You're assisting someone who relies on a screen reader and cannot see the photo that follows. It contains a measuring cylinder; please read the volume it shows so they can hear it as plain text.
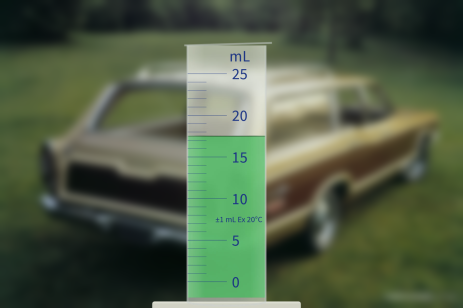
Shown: 17.5 mL
